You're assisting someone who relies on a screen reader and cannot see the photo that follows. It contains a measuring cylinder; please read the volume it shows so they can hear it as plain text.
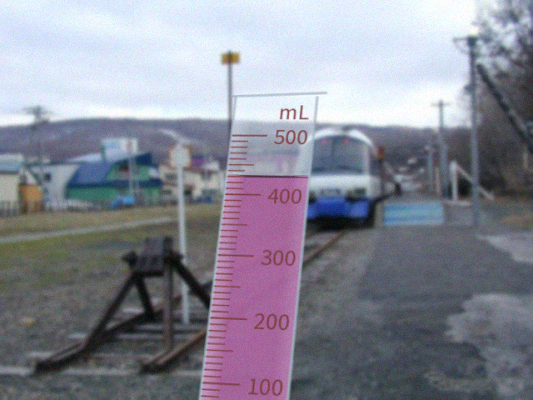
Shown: 430 mL
